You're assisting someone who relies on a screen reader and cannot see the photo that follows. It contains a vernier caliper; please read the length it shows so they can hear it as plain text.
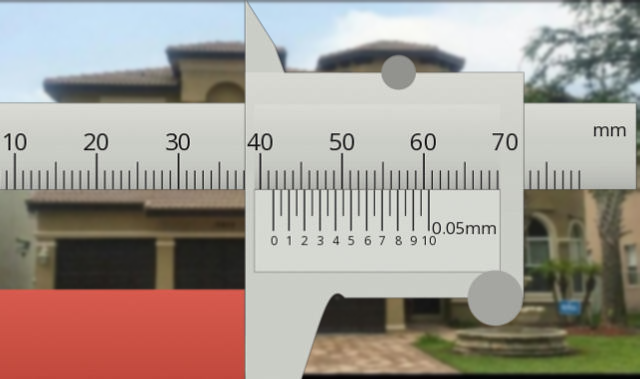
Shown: 41.6 mm
